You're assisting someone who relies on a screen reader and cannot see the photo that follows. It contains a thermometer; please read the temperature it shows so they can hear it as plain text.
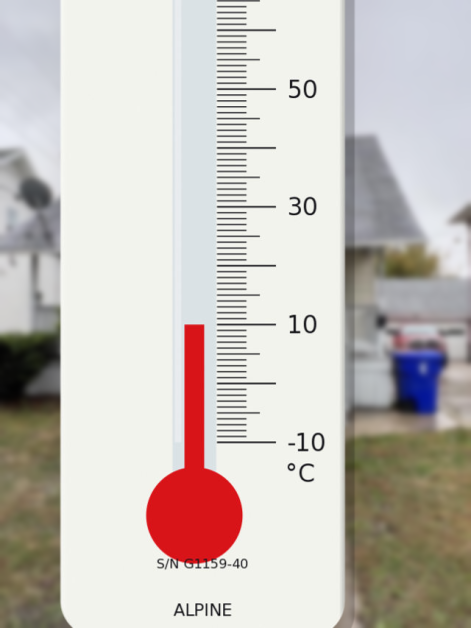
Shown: 10 °C
